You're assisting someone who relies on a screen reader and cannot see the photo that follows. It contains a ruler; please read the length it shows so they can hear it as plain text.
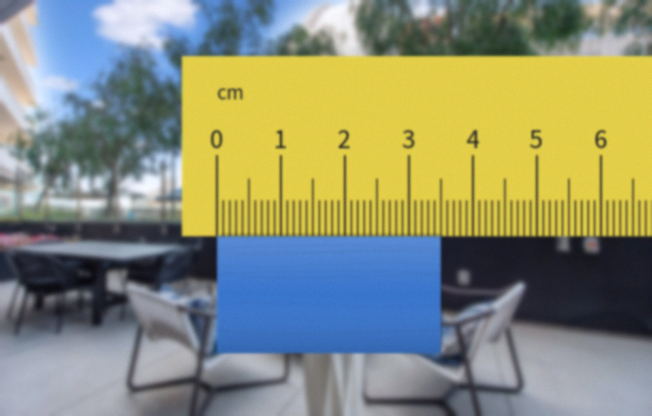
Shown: 3.5 cm
